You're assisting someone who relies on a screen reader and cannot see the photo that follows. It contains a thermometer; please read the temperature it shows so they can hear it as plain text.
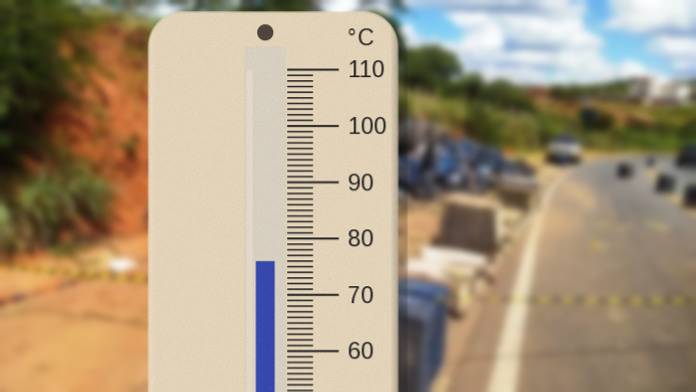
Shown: 76 °C
